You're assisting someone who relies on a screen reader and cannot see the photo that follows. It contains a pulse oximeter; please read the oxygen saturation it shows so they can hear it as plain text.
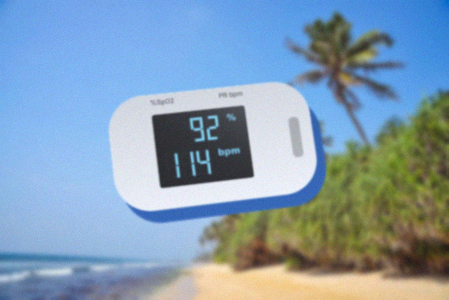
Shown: 92 %
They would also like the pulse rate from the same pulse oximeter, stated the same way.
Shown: 114 bpm
